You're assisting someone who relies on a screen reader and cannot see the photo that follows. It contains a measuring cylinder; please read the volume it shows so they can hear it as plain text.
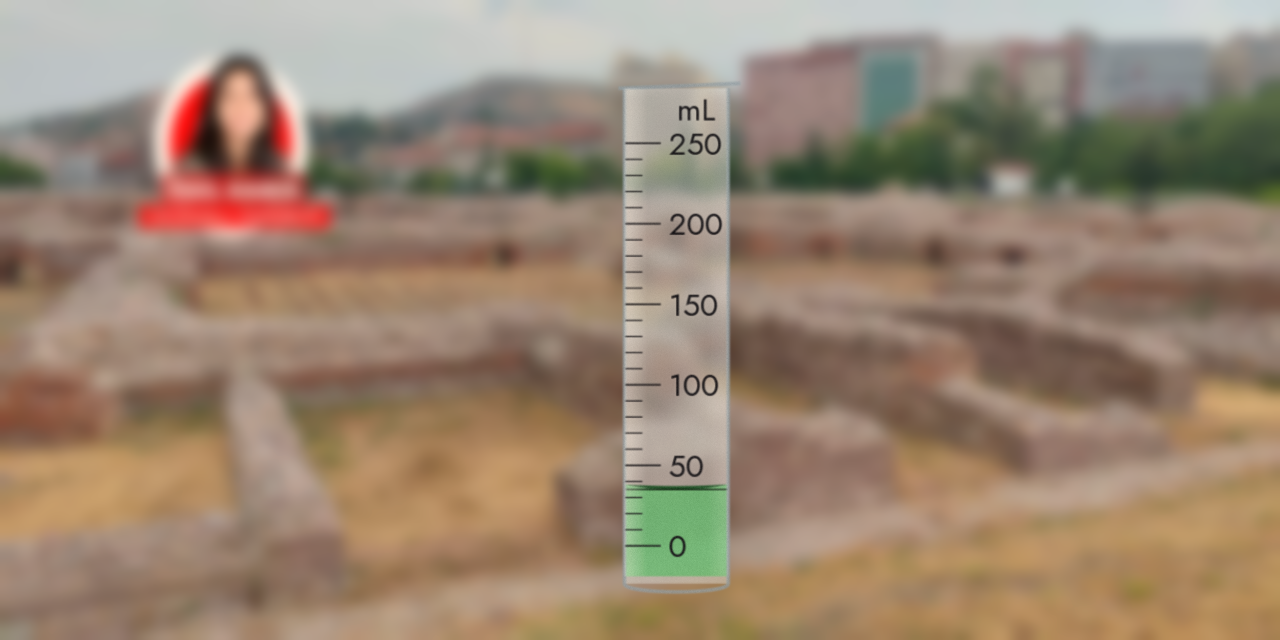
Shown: 35 mL
